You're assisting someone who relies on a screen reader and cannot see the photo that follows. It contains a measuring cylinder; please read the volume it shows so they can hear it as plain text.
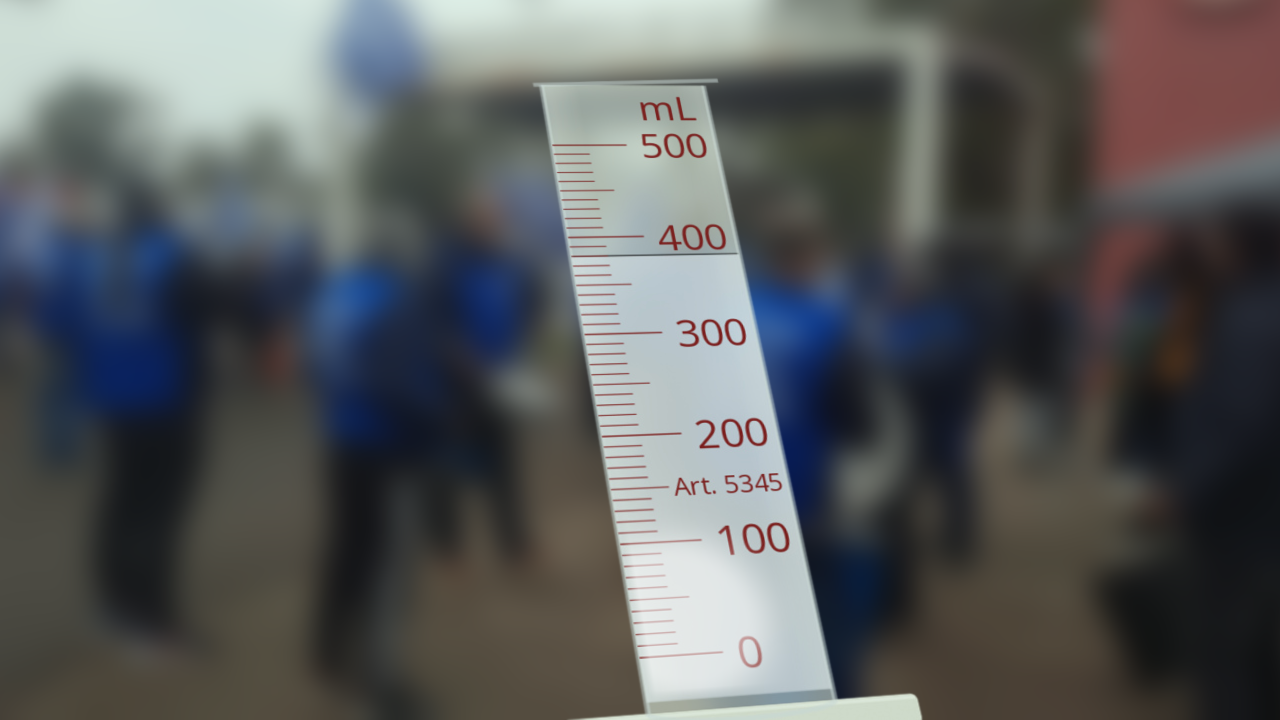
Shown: 380 mL
